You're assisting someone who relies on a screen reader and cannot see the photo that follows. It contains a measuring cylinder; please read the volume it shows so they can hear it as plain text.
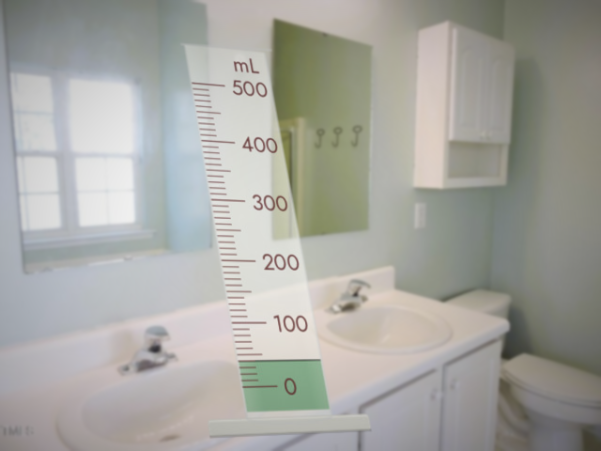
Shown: 40 mL
